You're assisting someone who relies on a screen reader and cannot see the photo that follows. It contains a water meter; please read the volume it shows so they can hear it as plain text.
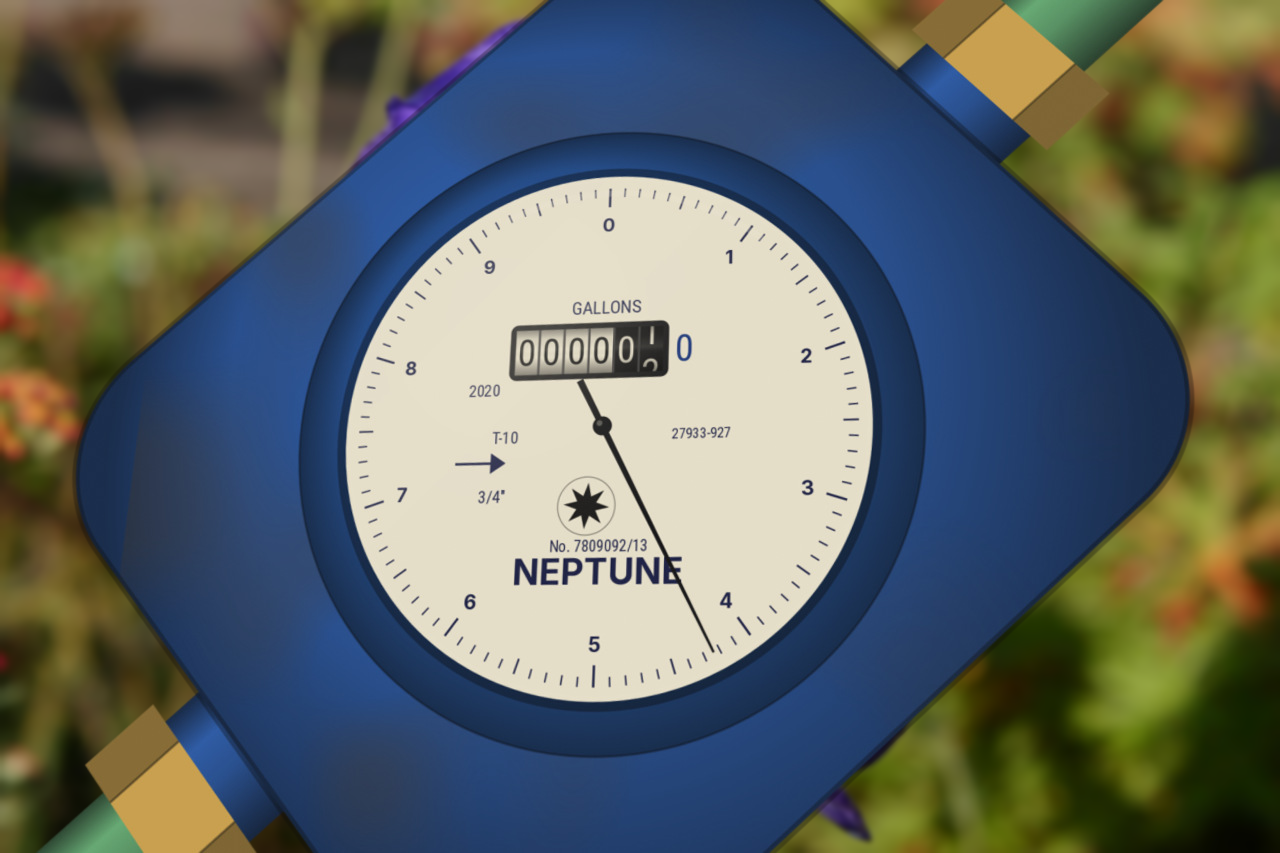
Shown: 14.2 gal
